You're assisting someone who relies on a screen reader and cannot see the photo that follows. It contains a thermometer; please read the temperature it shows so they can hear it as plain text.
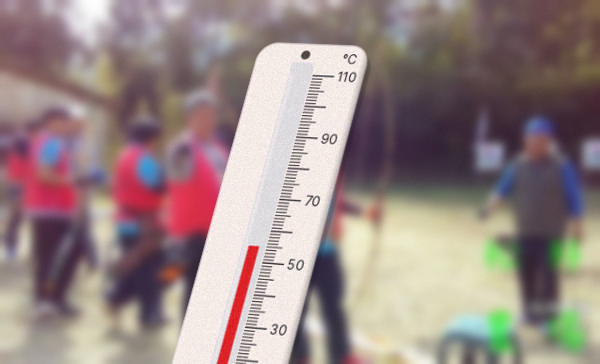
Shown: 55 °C
